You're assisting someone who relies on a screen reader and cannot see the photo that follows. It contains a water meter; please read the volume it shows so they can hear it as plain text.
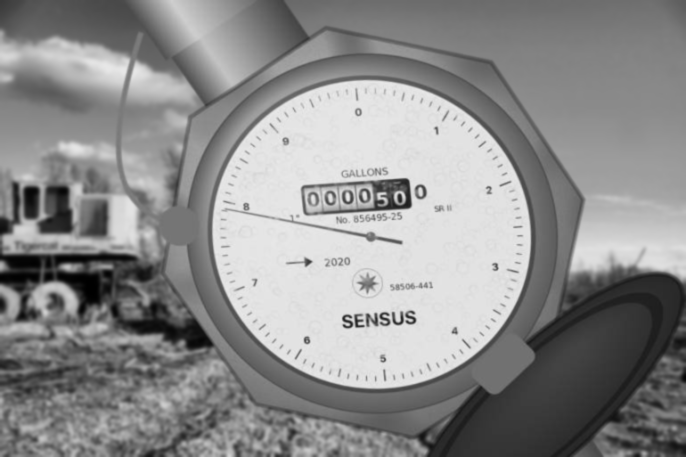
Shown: 497.9 gal
